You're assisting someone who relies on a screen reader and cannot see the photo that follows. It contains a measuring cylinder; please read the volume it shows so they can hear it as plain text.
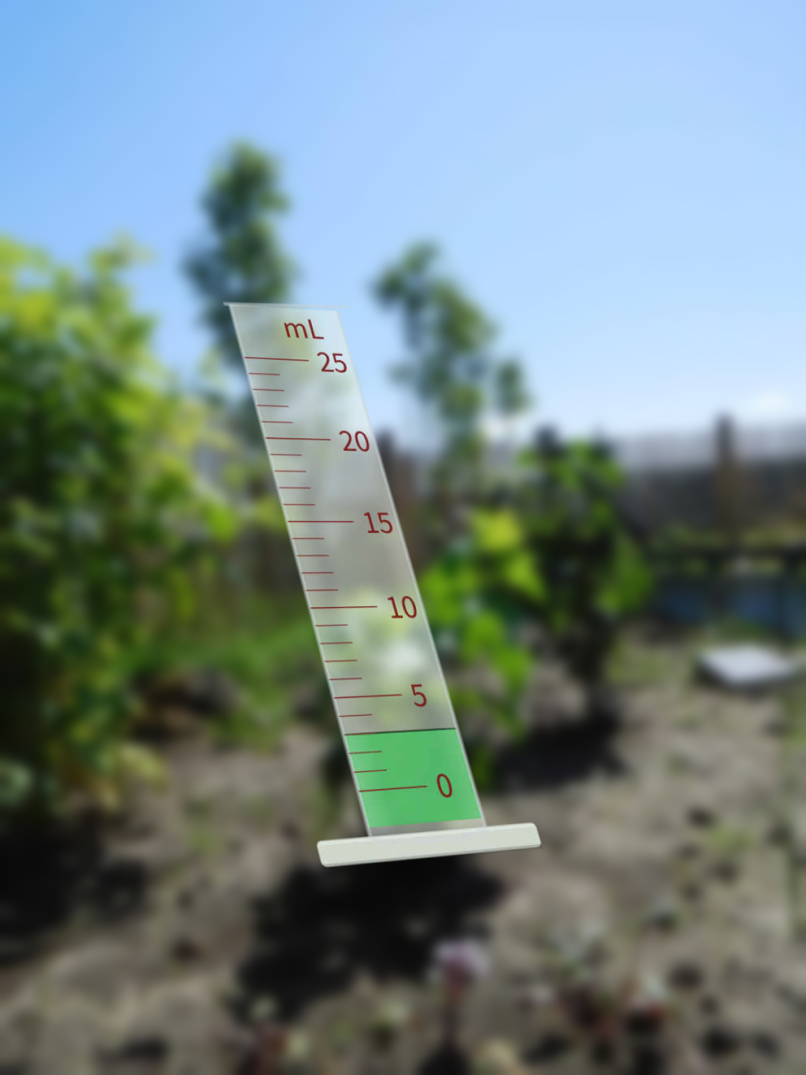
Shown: 3 mL
